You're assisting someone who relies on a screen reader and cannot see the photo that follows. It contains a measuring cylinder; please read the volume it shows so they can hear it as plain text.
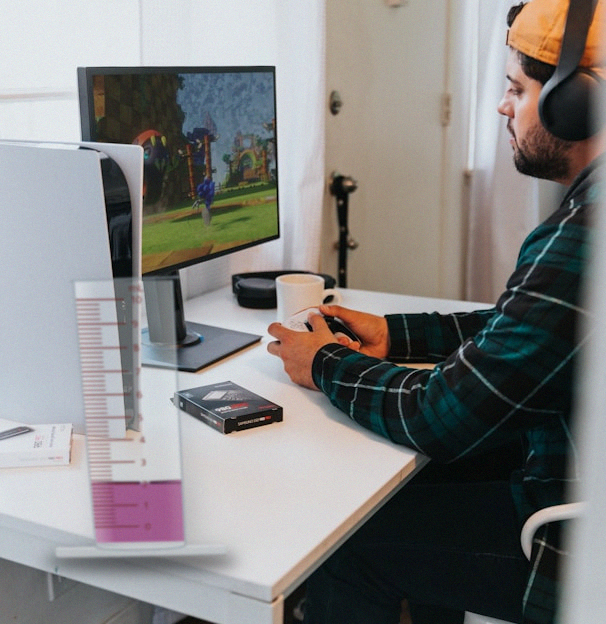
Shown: 2 mL
